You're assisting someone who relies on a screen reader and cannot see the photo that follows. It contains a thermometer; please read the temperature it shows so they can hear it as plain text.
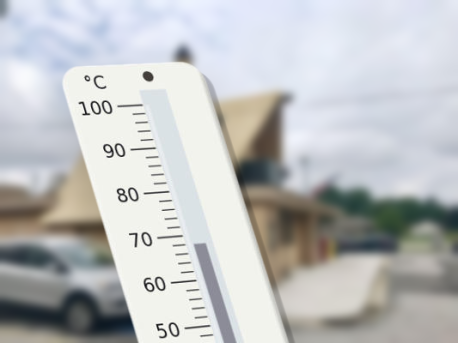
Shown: 68 °C
